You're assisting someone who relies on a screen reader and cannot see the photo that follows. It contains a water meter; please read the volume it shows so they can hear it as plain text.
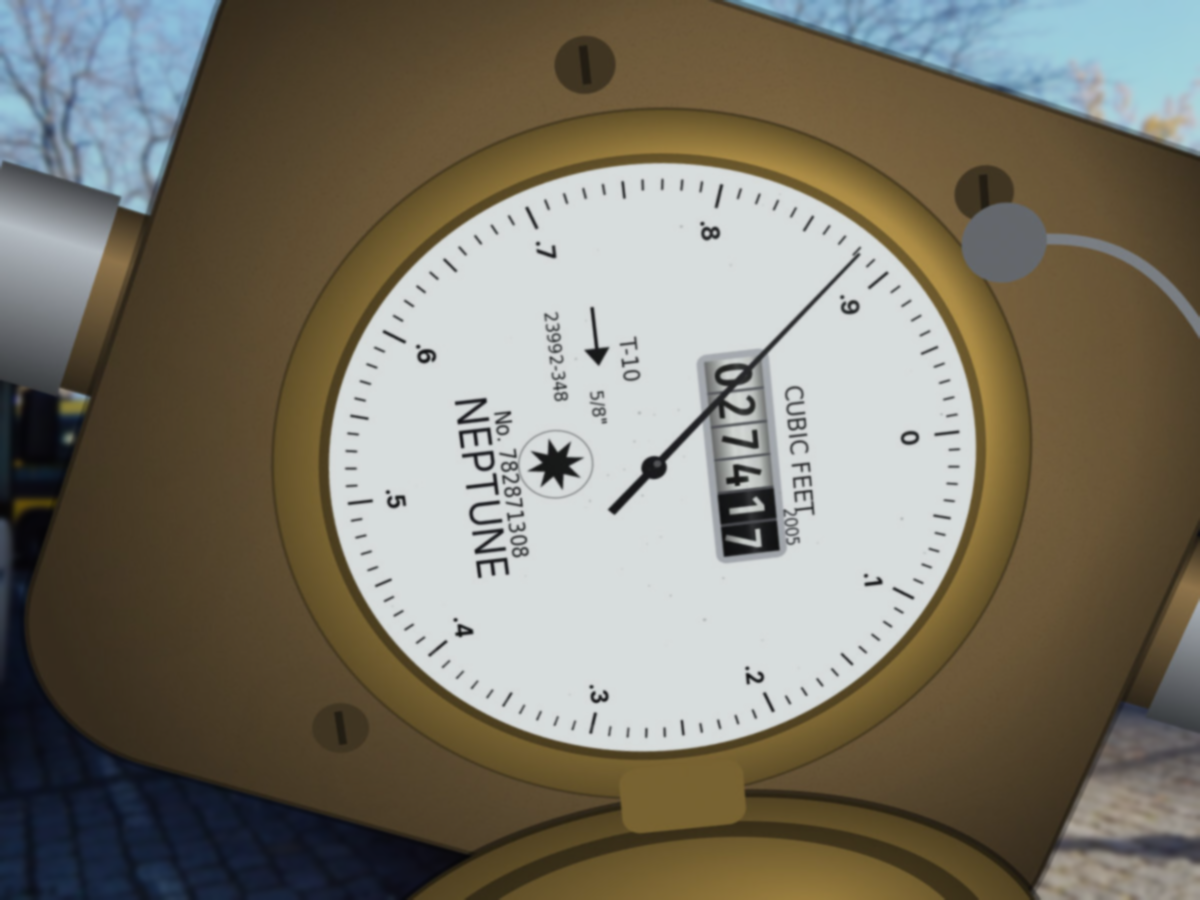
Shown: 27416.88 ft³
